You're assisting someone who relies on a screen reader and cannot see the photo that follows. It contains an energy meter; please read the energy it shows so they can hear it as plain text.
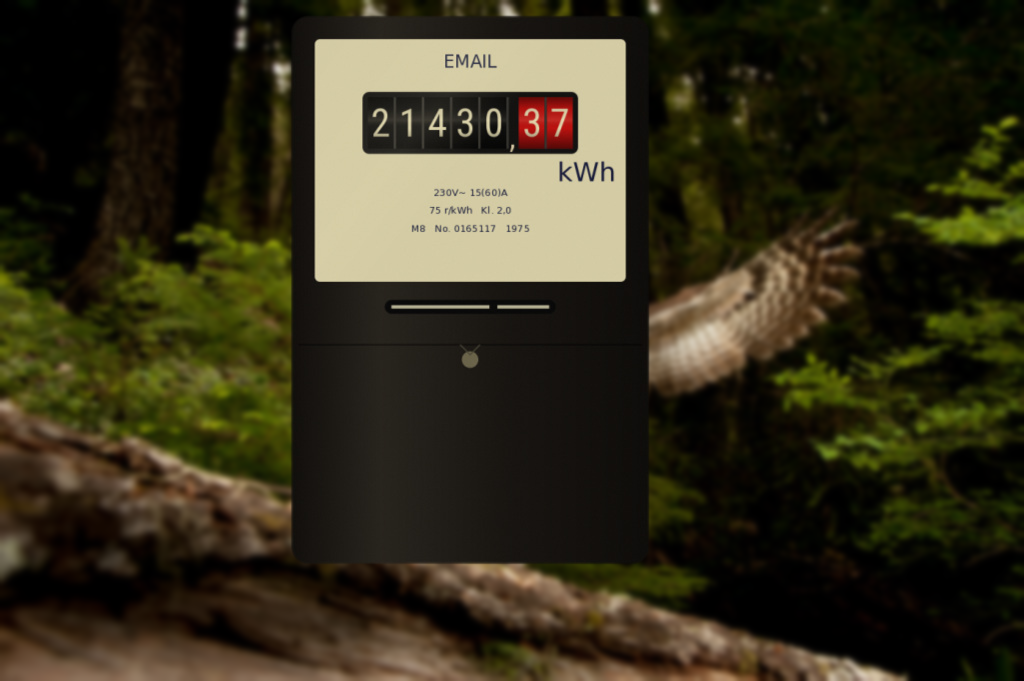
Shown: 21430.37 kWh
